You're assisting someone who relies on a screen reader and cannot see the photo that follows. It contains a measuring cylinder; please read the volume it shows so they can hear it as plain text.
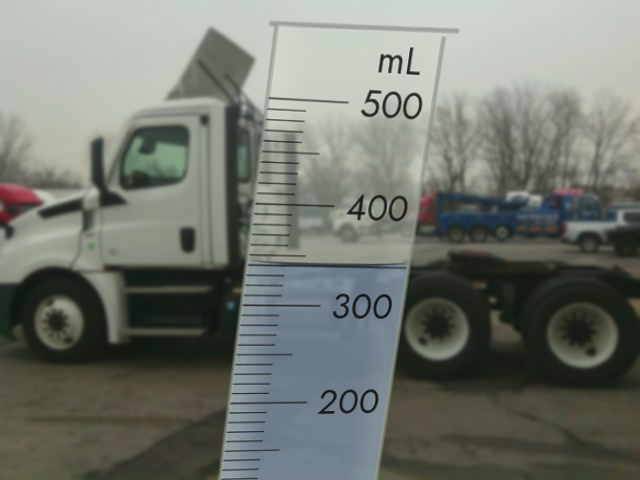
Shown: 340 mL
